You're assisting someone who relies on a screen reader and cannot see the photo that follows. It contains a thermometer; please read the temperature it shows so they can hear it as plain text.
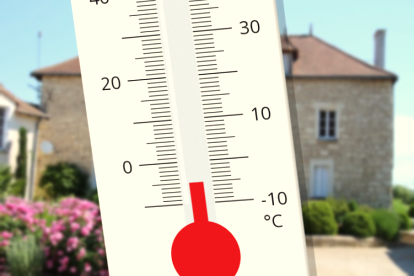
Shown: -5 °C
